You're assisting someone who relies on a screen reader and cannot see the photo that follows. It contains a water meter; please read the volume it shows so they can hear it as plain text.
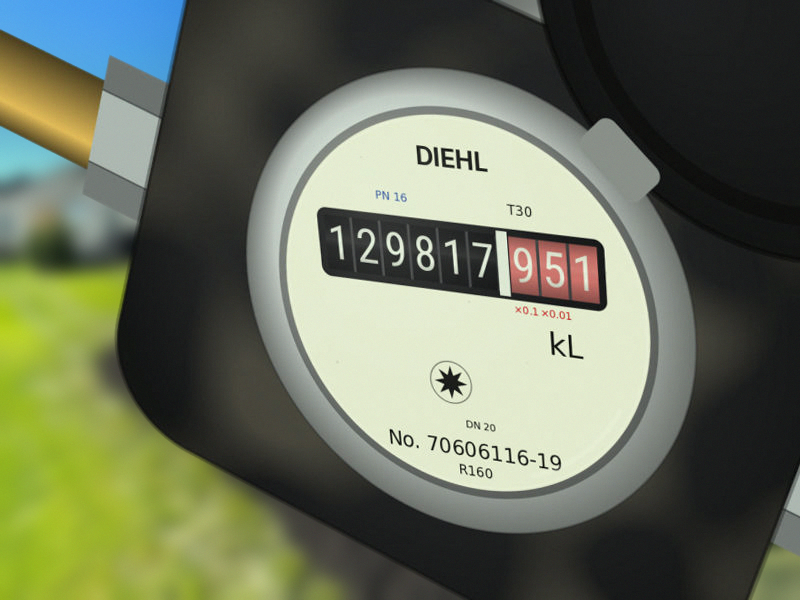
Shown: 129817.951 kL
